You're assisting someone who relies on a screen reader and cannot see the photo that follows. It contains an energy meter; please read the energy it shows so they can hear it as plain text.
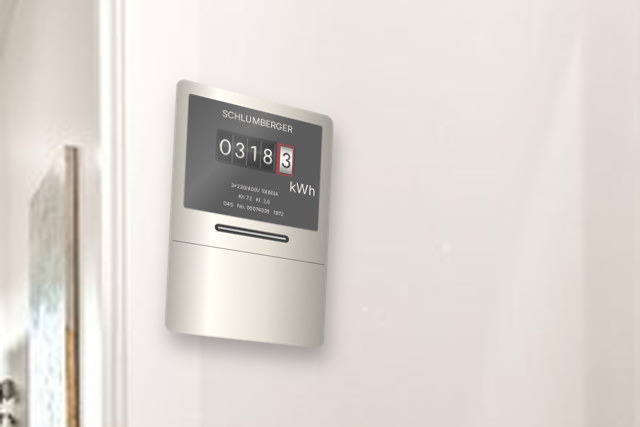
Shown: 318.3 kWh
